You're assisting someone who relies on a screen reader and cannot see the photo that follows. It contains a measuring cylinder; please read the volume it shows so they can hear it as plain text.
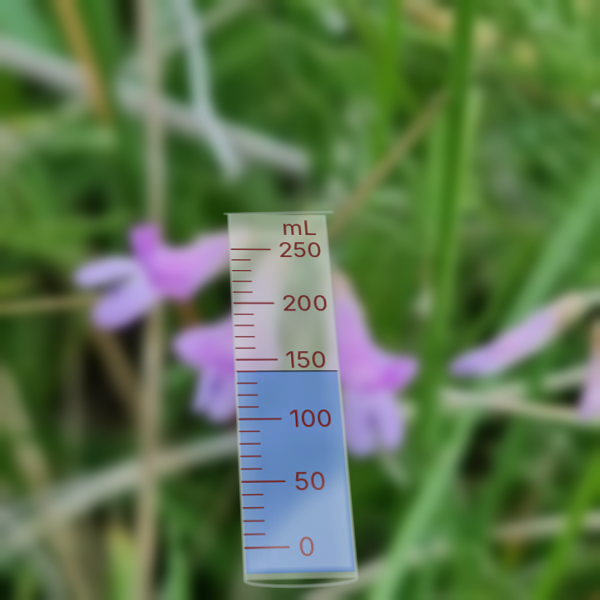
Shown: 140 mL
